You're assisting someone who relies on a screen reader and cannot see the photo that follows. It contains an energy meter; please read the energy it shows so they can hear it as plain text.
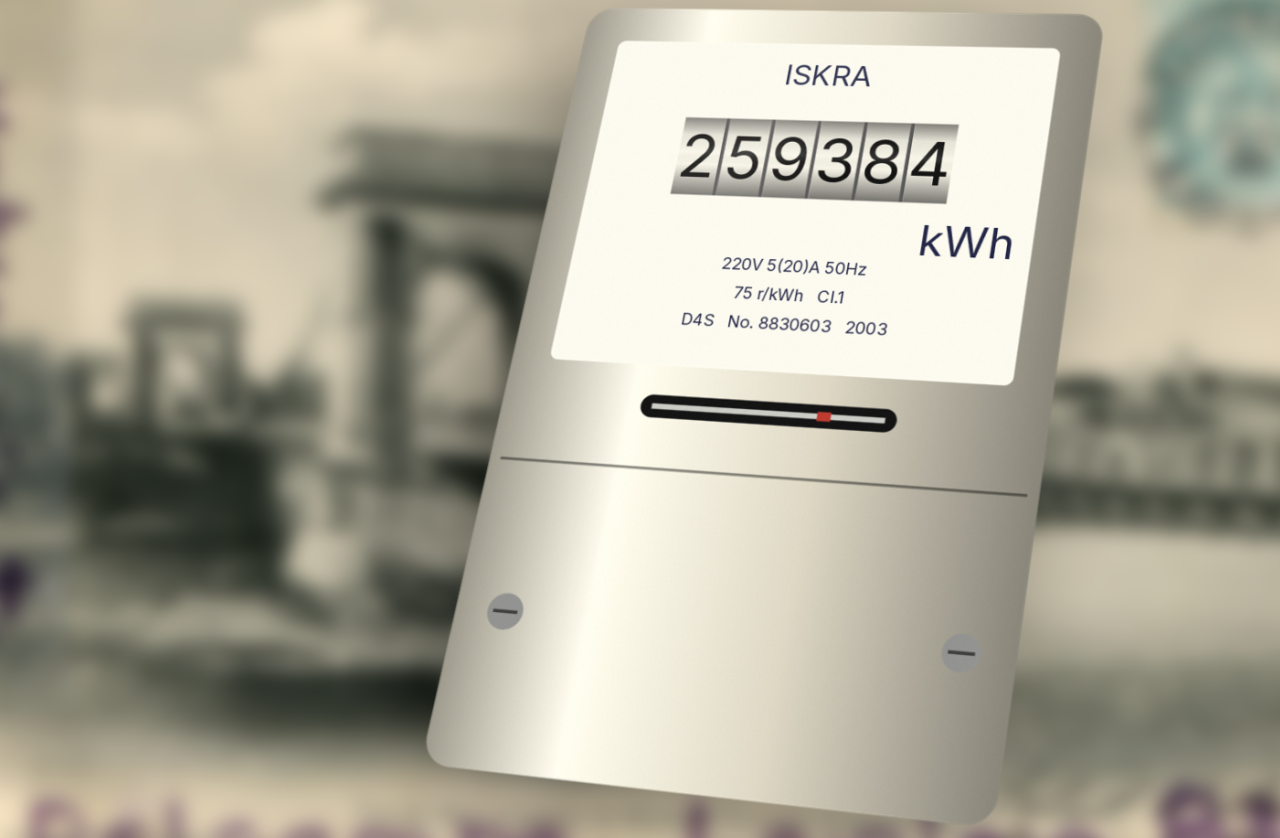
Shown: 259384 kWh
